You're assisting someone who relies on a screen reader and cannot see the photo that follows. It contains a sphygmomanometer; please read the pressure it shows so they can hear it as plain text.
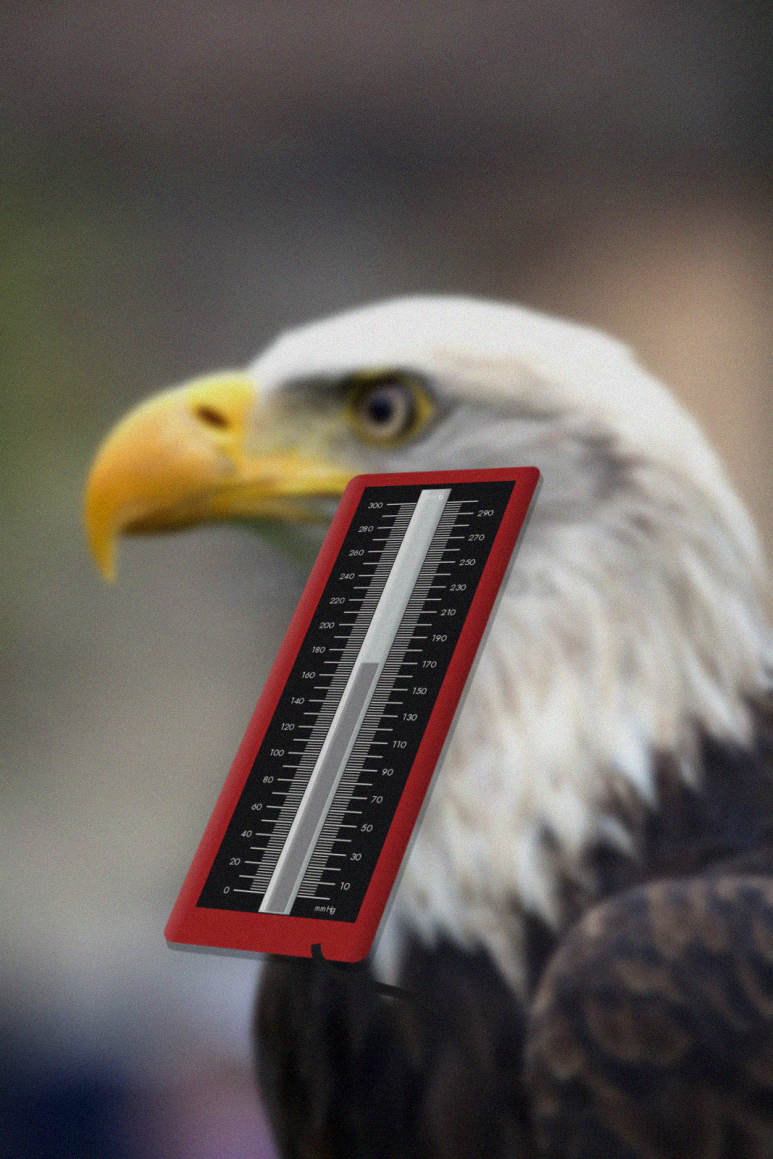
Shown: 170 mmHg
